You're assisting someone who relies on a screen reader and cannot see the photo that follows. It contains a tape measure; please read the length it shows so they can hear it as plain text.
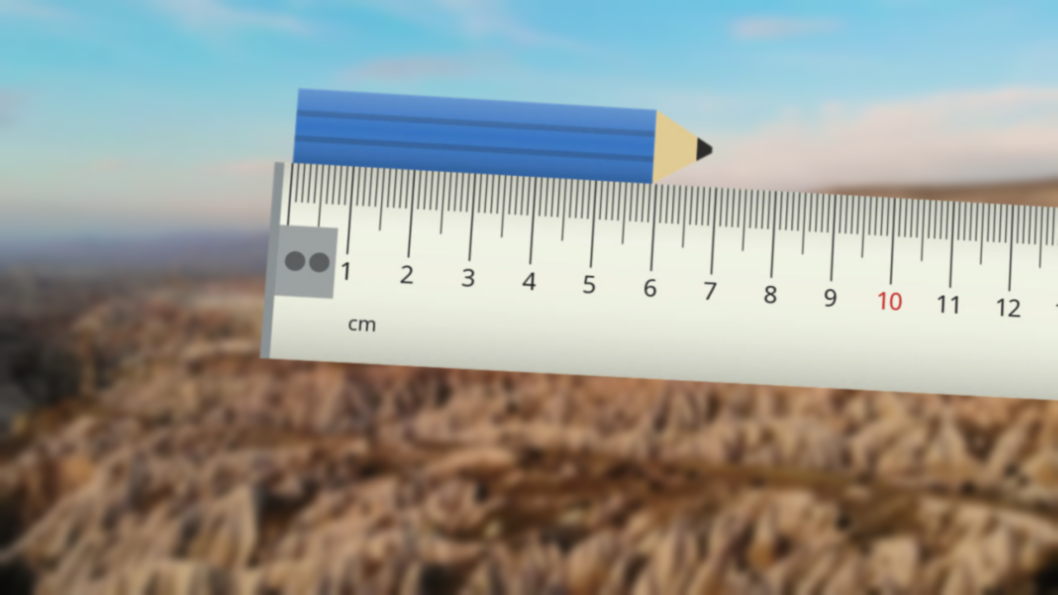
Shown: 6.9 cm
